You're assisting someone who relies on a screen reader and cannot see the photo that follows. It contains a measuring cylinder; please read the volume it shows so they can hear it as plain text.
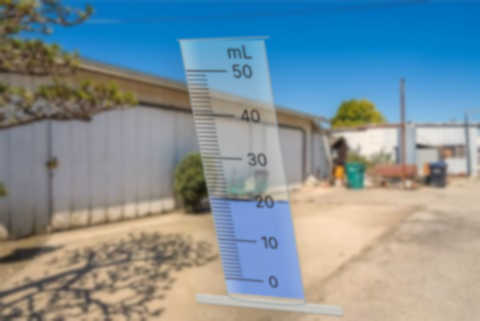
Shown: 20 mL
